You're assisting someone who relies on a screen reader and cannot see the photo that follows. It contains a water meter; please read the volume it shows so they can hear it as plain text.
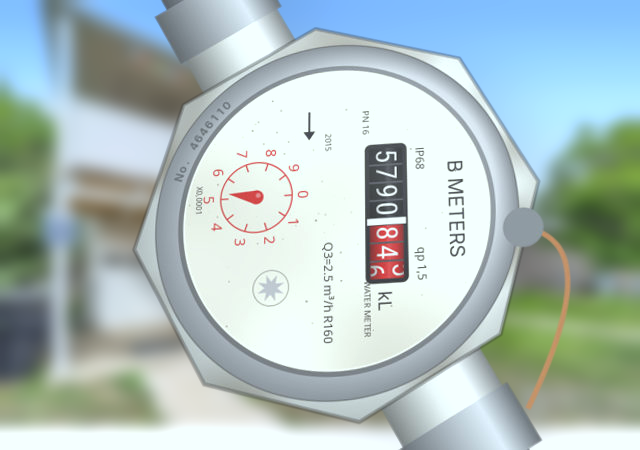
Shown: 5790.8455 kL
